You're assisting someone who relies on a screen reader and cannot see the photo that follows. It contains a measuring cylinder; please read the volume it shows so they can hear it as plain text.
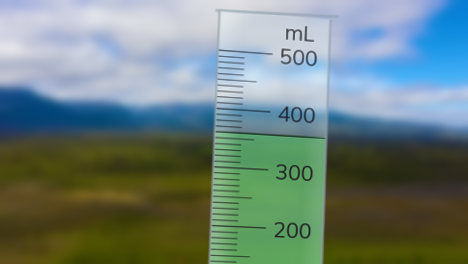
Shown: 360 mL
